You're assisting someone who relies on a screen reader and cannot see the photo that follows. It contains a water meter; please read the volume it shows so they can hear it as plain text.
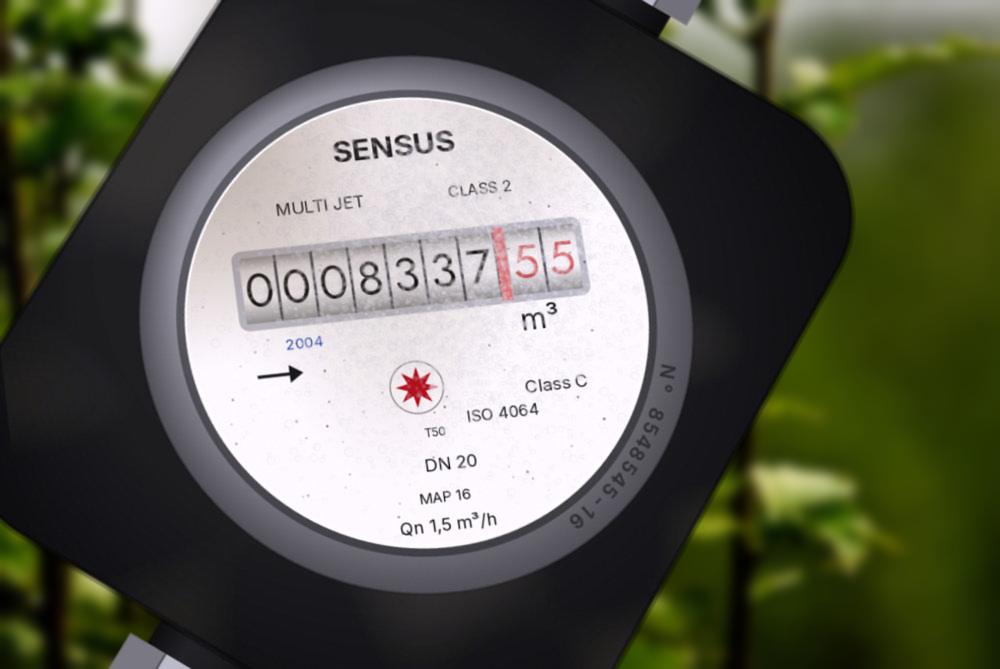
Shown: 8337.55 m³
